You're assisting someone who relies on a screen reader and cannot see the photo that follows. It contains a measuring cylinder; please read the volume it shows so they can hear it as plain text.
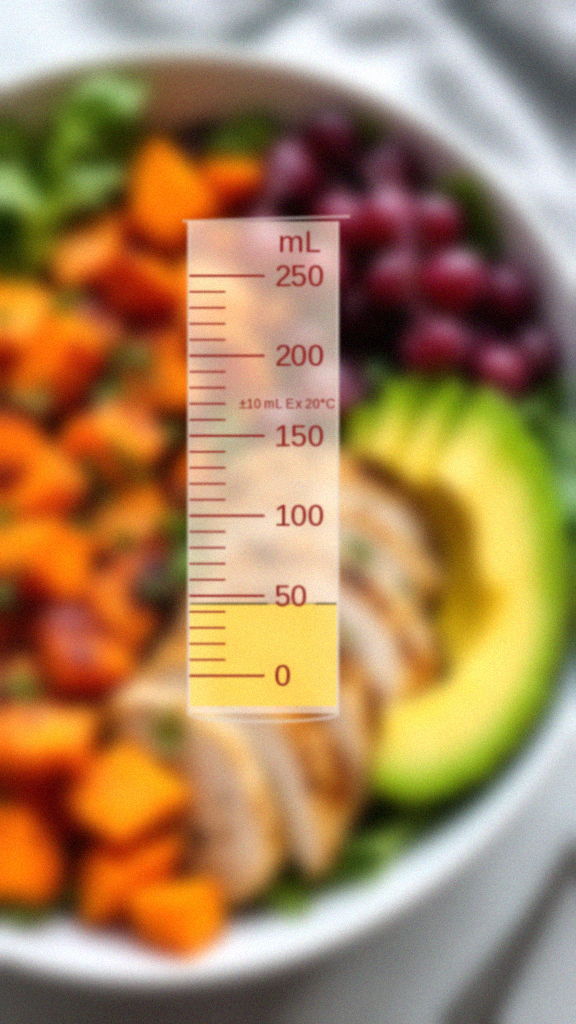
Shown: 45 mL
